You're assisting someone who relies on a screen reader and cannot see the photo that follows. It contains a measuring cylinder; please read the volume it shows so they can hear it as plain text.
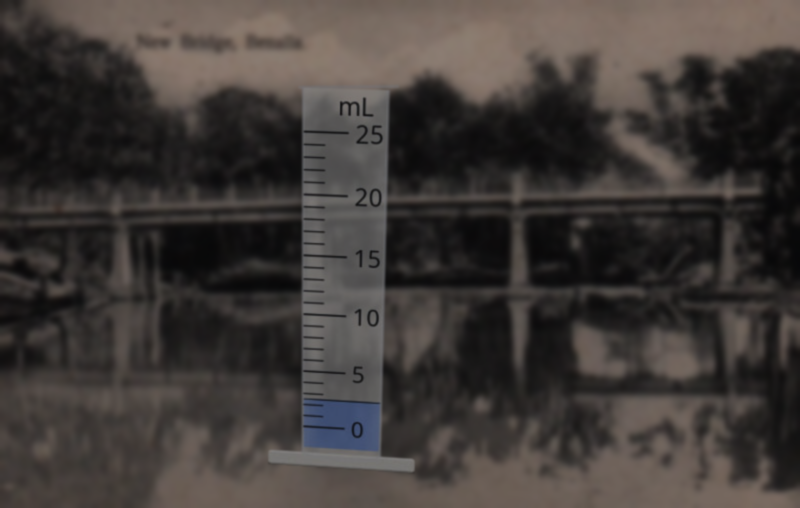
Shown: 2.5 mL
